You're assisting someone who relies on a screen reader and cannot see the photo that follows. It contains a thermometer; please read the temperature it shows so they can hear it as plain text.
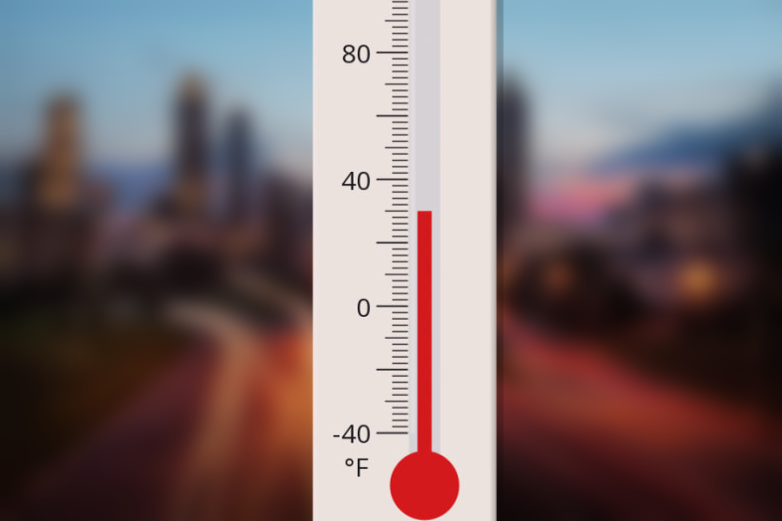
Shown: 30 °F
